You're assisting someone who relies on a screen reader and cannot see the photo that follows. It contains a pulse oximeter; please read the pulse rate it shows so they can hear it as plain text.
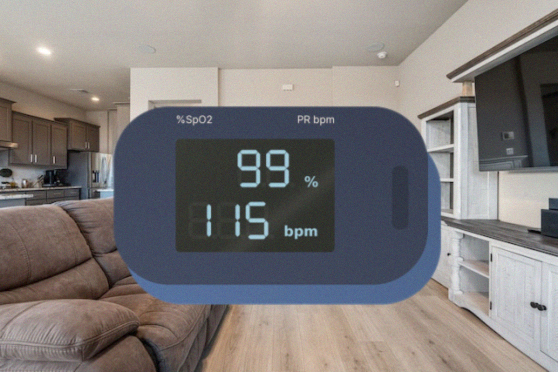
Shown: 115 bpm
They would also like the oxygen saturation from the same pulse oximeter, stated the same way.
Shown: 99 %
